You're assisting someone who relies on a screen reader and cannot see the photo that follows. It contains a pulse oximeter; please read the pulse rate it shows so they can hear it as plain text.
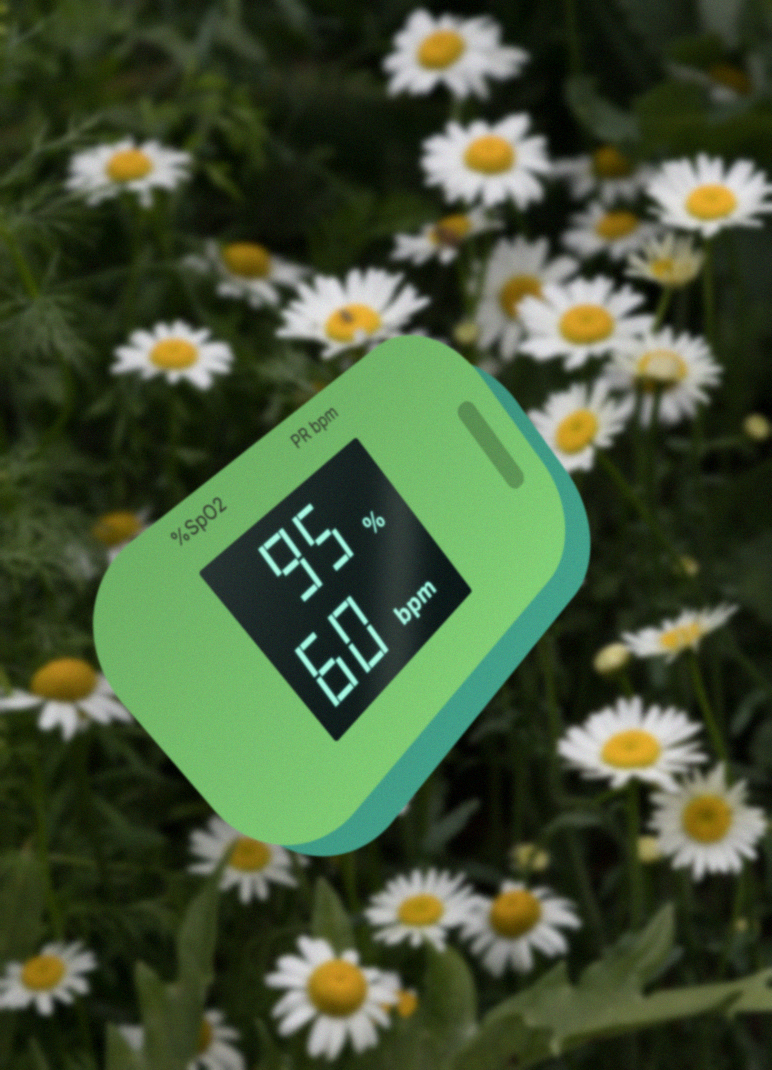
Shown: 60 bpm
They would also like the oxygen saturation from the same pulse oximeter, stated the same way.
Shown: 95 %
